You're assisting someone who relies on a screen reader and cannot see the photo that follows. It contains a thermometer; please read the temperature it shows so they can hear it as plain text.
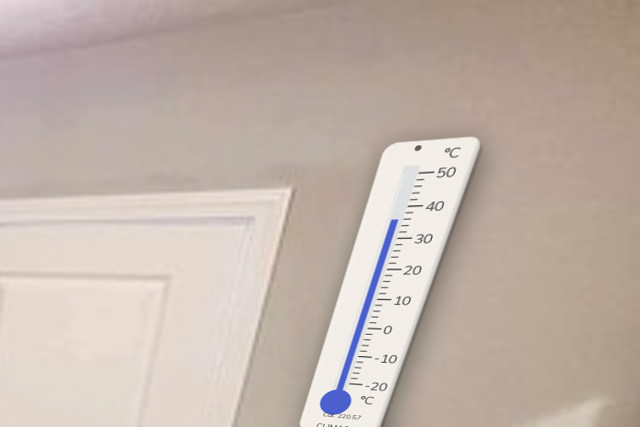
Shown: 36 °C
